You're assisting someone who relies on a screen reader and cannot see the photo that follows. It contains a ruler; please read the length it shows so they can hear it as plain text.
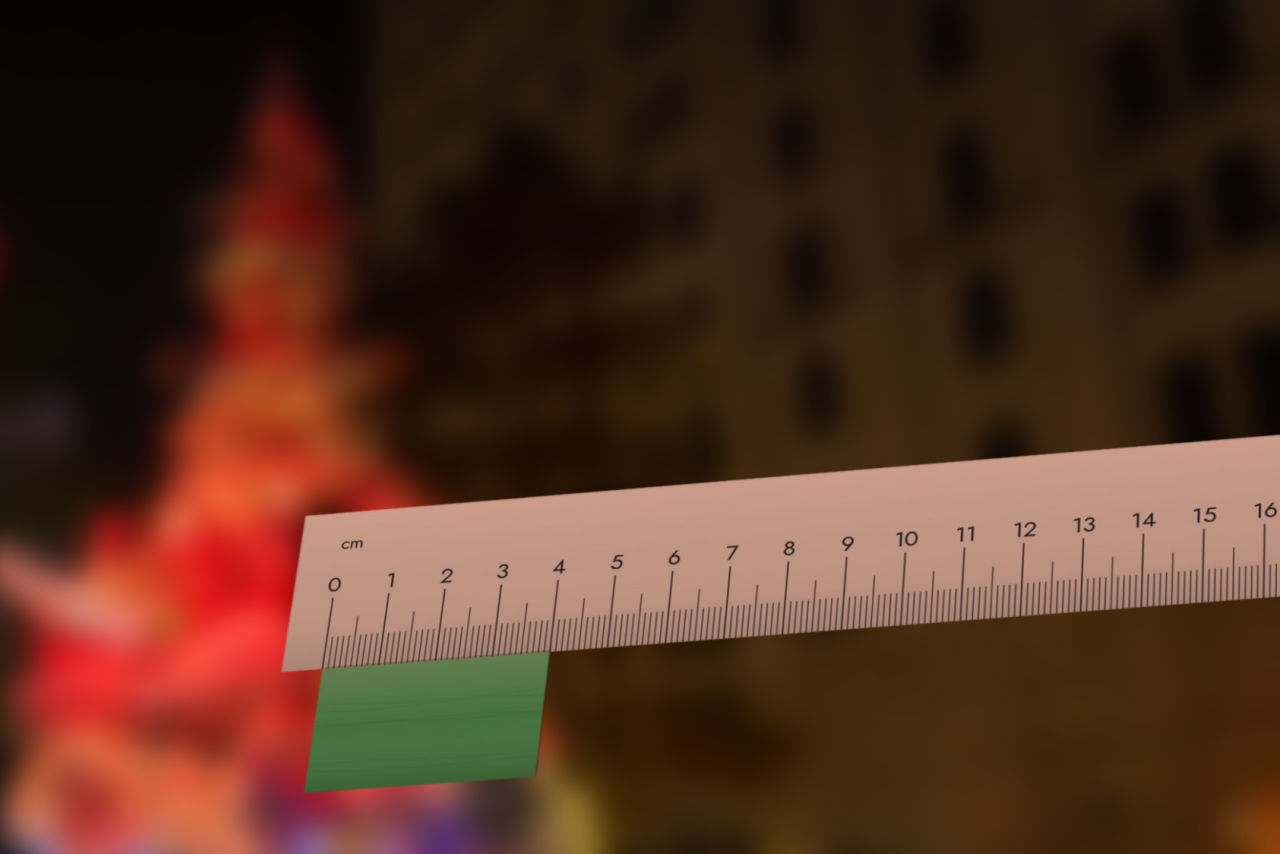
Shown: 4 cm
